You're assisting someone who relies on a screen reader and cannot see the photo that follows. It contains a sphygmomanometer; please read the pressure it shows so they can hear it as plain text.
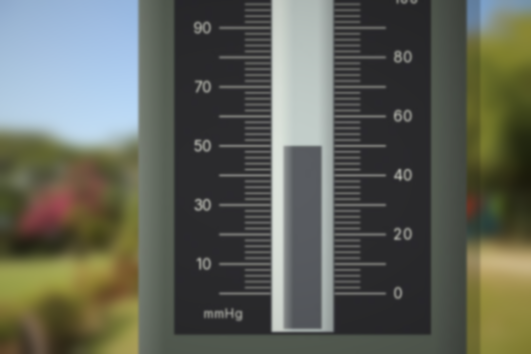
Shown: 50 mmHg
